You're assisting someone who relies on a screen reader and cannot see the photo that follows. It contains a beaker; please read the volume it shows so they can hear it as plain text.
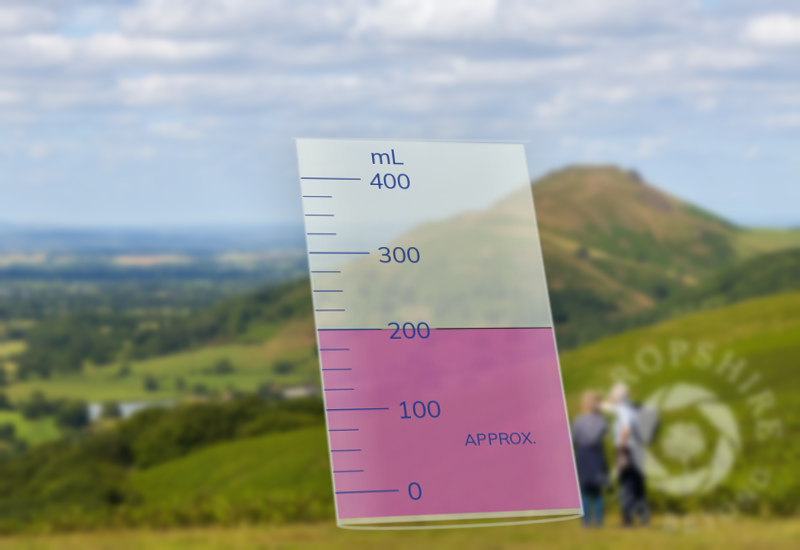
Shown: 200 mL
